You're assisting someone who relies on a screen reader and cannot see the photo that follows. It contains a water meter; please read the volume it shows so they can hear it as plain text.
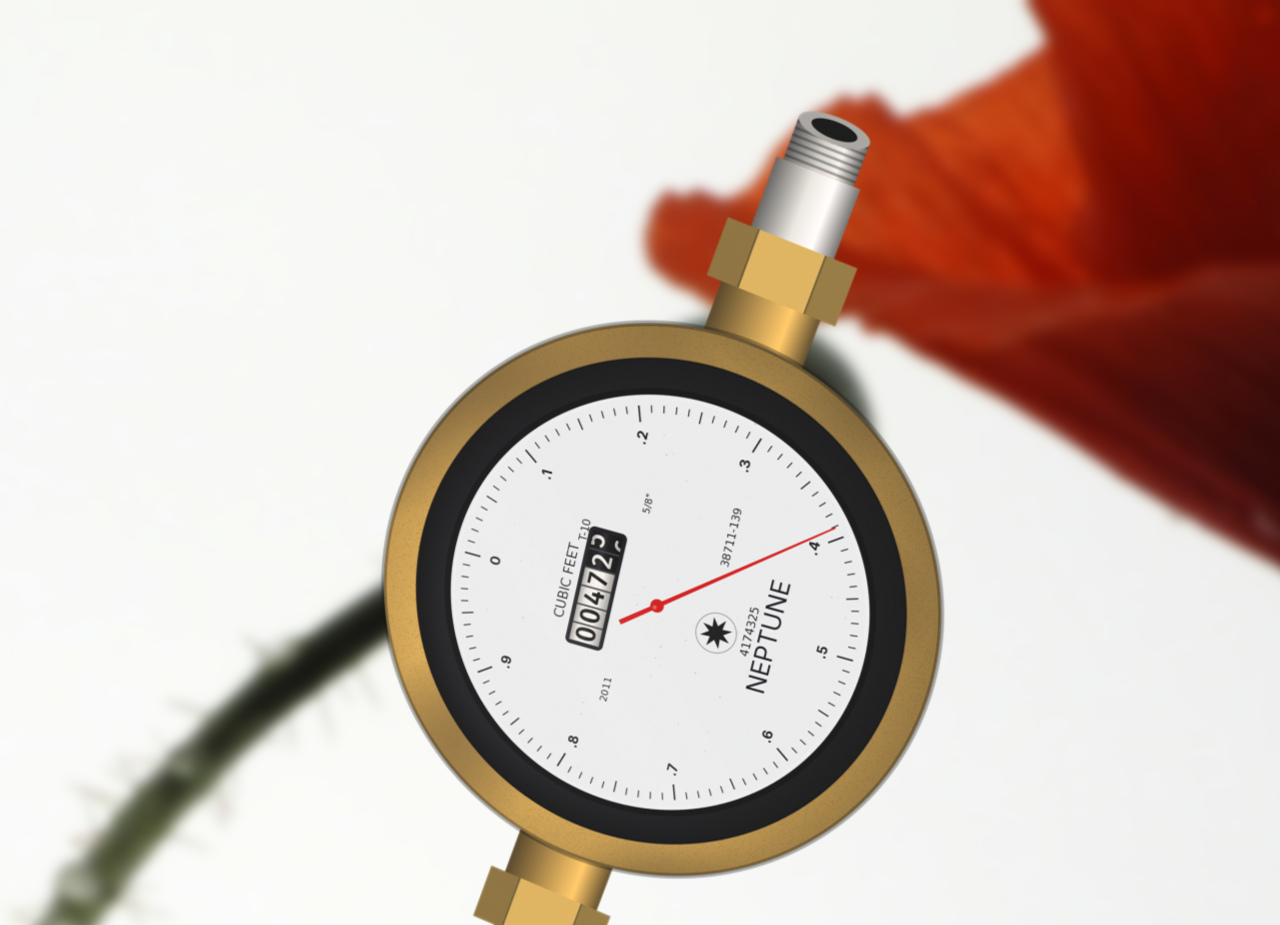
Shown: 4725.39 ft³
